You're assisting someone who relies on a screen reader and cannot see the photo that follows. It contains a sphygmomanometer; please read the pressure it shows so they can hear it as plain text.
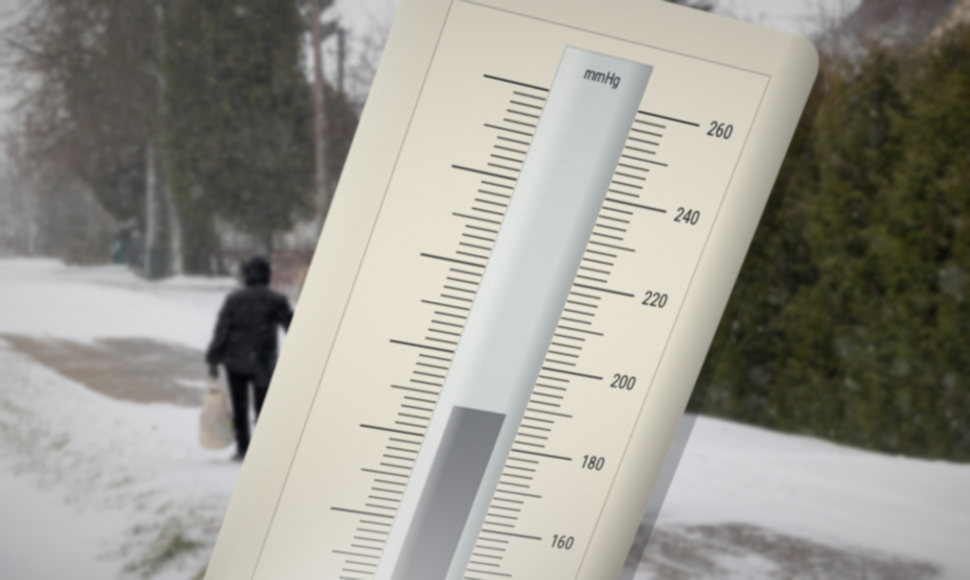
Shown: 188 mmHg
